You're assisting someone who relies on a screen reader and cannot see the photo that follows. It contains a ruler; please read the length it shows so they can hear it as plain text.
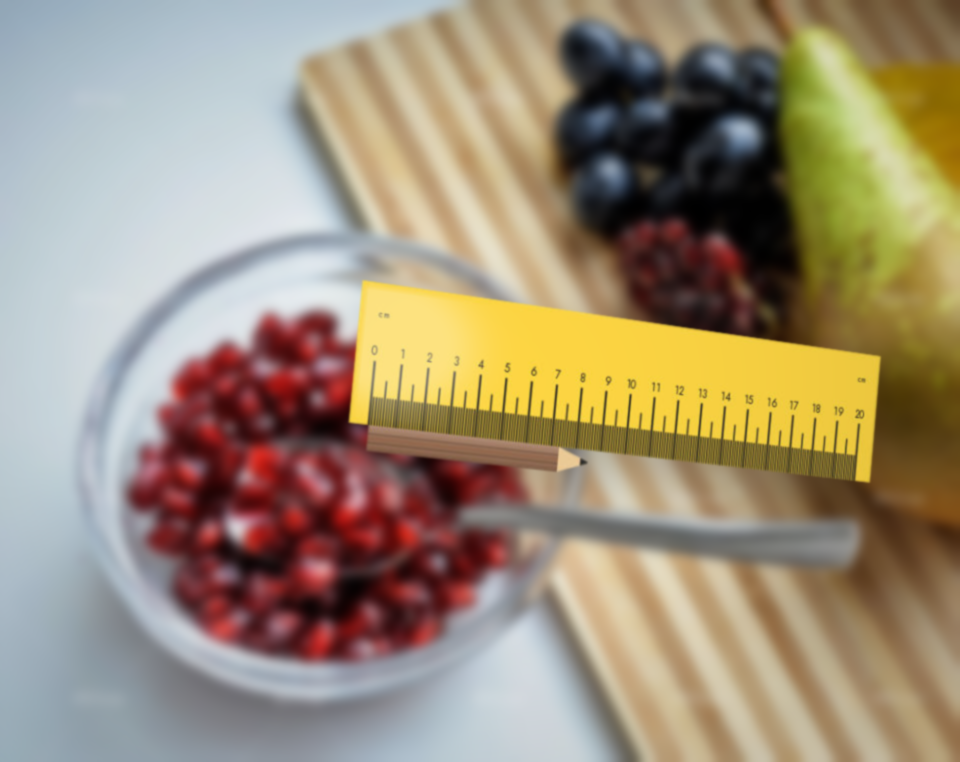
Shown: 8.5 cm
